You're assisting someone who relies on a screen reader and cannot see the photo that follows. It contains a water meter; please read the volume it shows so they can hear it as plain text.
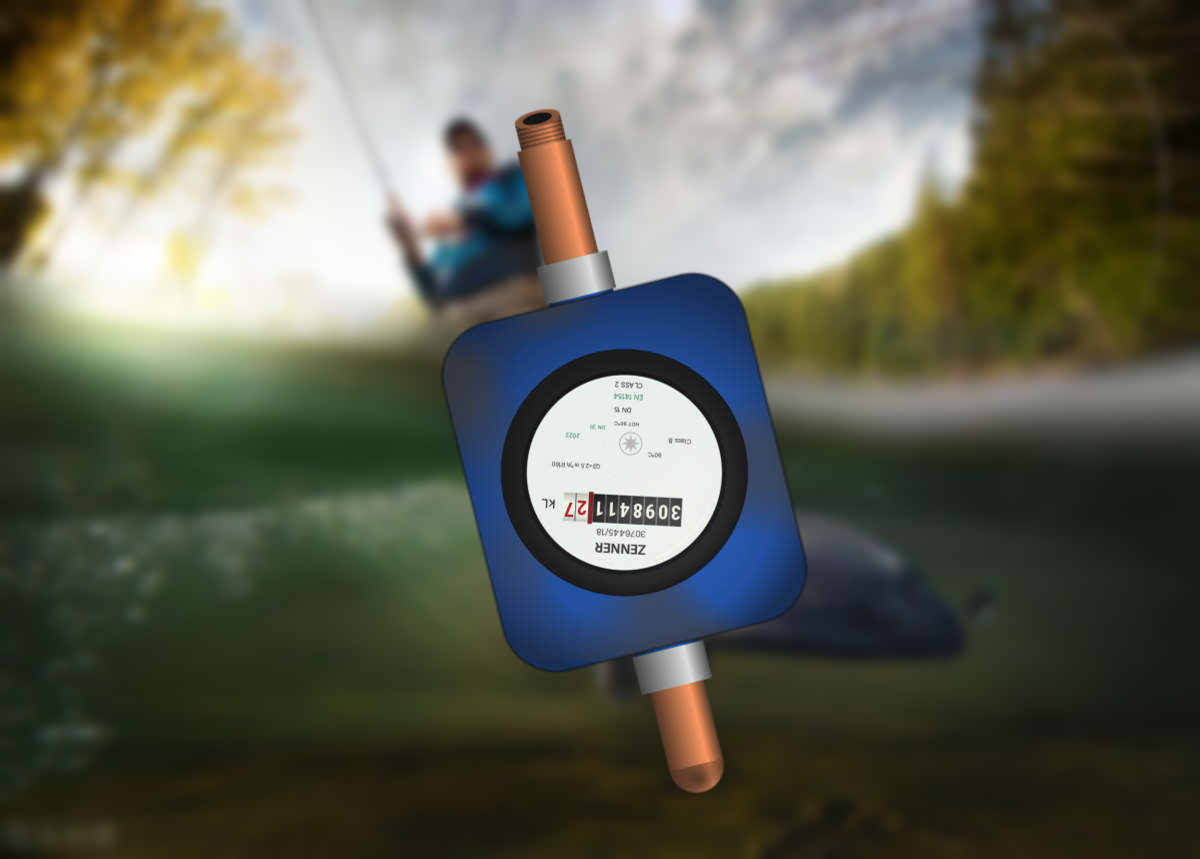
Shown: 3098411.27 kL
